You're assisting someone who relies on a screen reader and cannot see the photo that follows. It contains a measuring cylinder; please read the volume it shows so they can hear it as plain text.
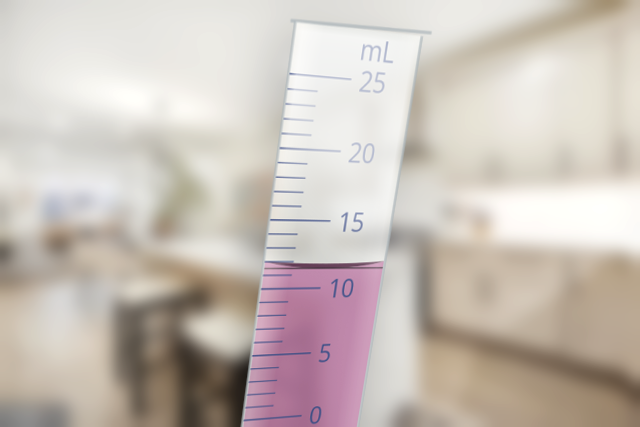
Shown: 11.5 mL
